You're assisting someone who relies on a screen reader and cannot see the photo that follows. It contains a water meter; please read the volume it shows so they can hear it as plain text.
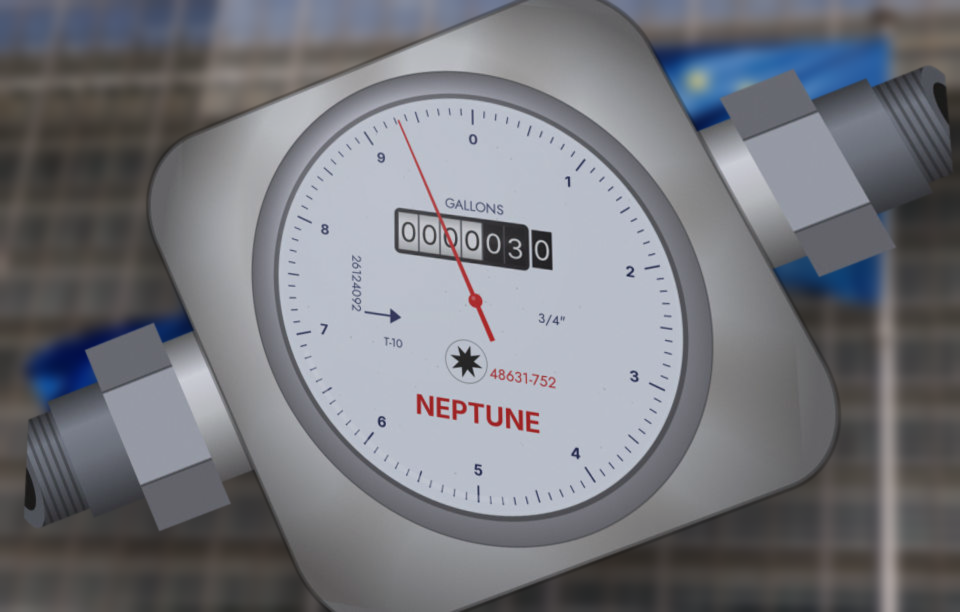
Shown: 29.3 gal
